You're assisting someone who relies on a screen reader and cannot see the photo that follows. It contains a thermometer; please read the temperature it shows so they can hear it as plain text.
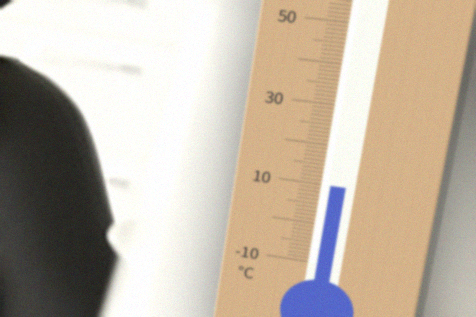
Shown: 10 °C
